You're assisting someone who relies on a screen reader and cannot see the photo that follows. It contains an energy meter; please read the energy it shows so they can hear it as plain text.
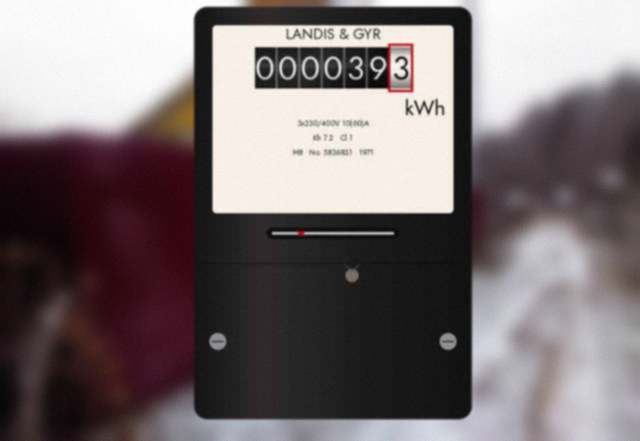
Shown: 39.3 kWh
